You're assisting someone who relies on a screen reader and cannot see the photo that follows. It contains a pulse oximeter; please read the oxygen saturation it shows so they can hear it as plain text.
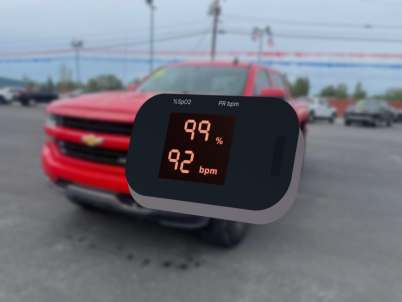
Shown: 99 %
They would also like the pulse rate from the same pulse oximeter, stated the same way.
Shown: 92 bpm
